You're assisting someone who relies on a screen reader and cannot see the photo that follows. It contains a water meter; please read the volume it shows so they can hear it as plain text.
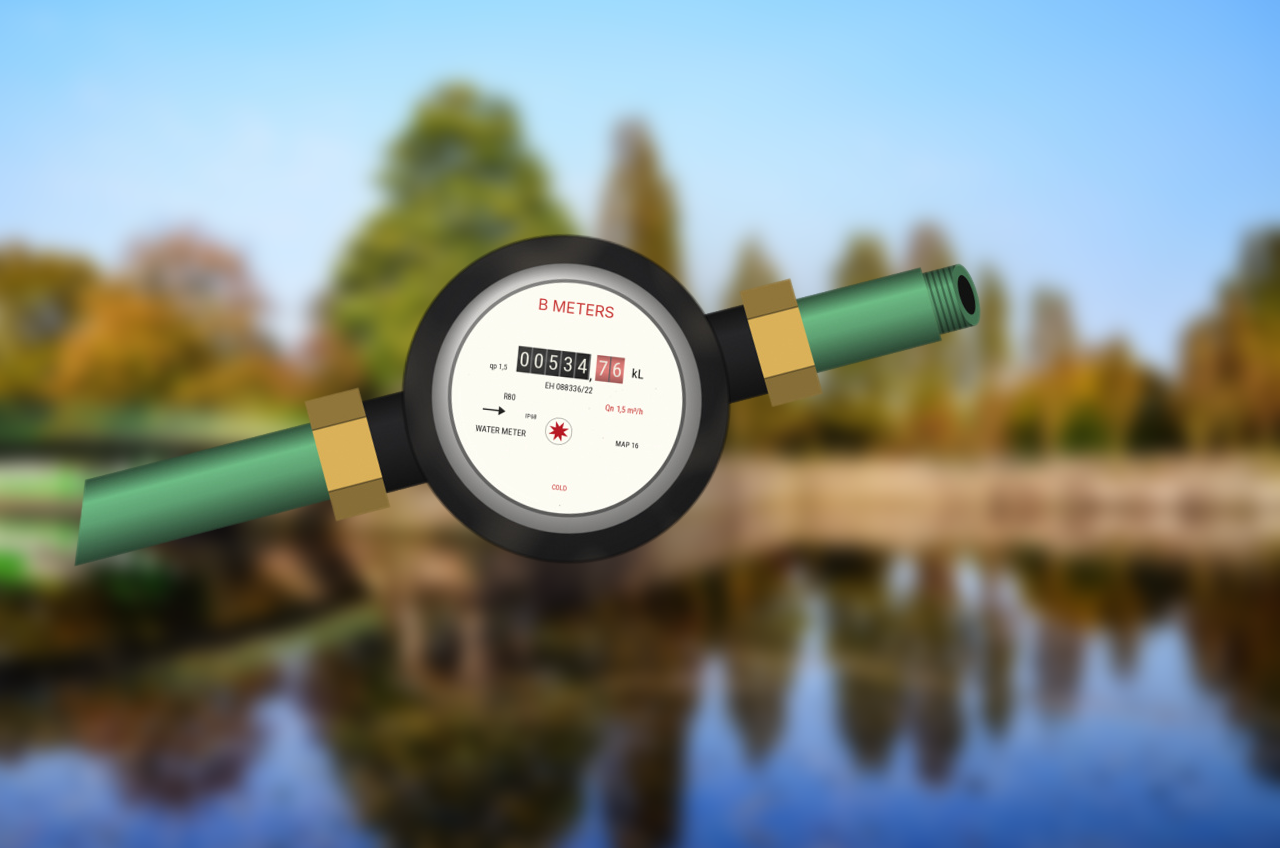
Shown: 534.76 kL
